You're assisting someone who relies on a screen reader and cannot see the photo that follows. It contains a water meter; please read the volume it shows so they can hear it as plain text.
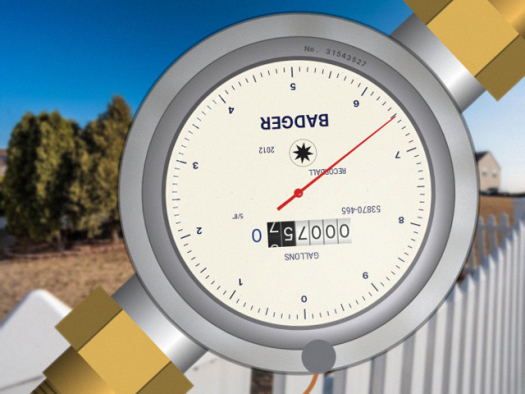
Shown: 7566.5 gal
